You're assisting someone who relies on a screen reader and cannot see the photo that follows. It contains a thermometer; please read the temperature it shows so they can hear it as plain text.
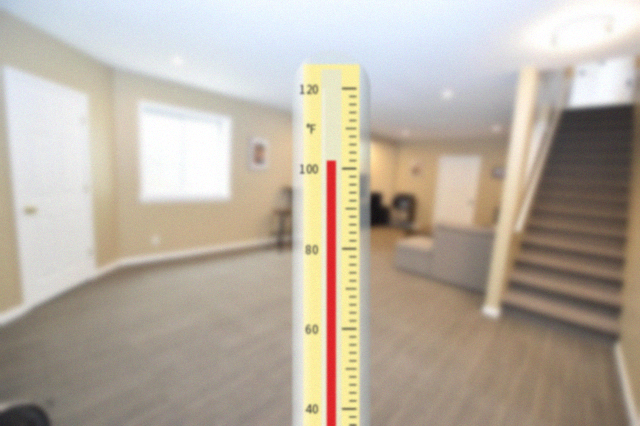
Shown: 102 °F
